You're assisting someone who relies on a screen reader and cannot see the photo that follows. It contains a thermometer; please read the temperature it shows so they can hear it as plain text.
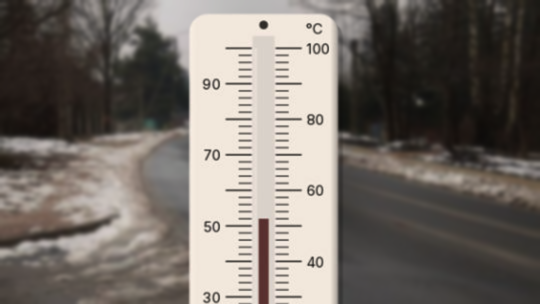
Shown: 52 °C
